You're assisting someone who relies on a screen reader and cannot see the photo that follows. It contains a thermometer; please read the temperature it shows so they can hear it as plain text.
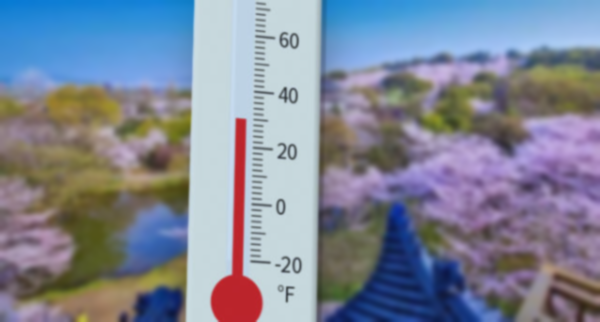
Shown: 30 °F
